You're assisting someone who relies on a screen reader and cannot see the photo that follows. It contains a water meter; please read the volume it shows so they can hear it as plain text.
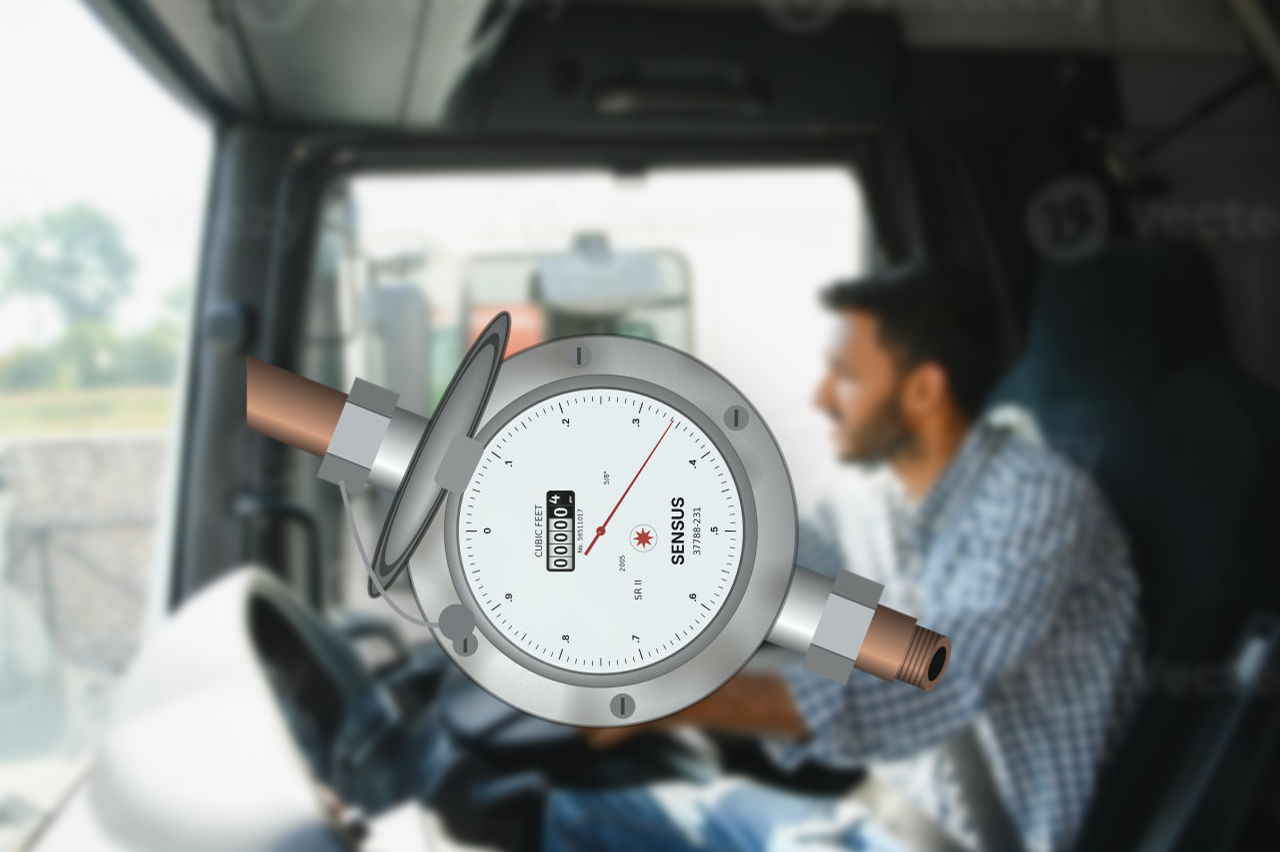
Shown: 4.34 ft³
